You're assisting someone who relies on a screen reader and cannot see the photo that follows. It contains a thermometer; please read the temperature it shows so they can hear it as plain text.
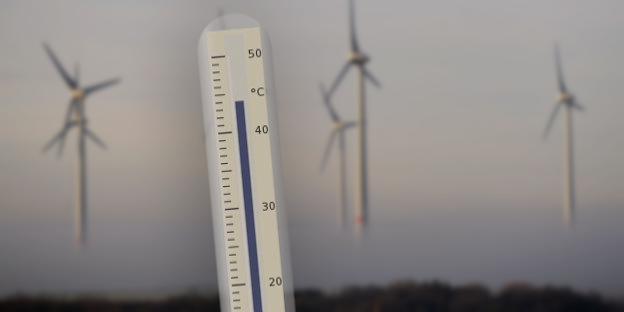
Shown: 44 °C
